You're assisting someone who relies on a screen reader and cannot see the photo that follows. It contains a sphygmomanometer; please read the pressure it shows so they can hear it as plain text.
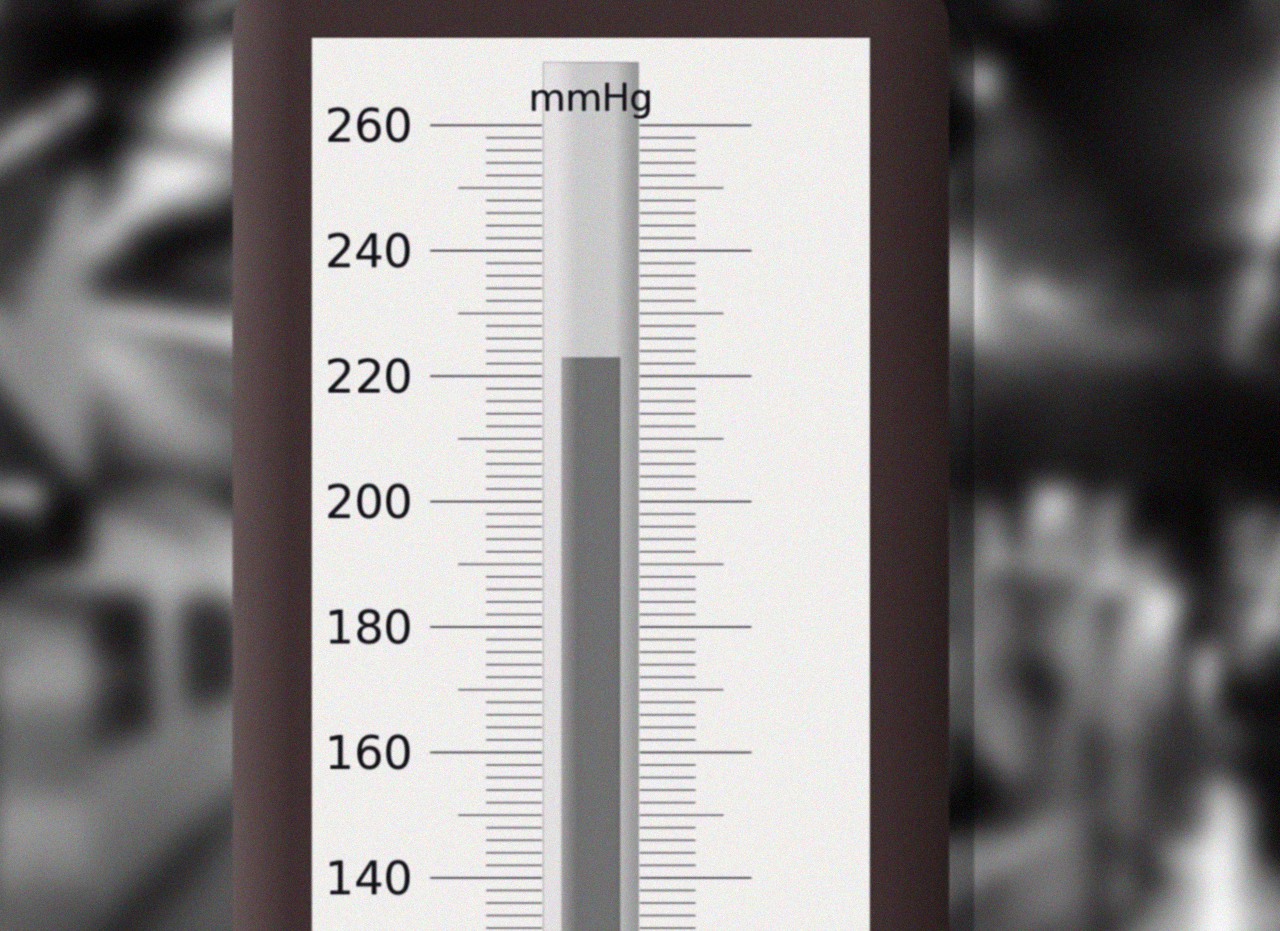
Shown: 223 mmHg
